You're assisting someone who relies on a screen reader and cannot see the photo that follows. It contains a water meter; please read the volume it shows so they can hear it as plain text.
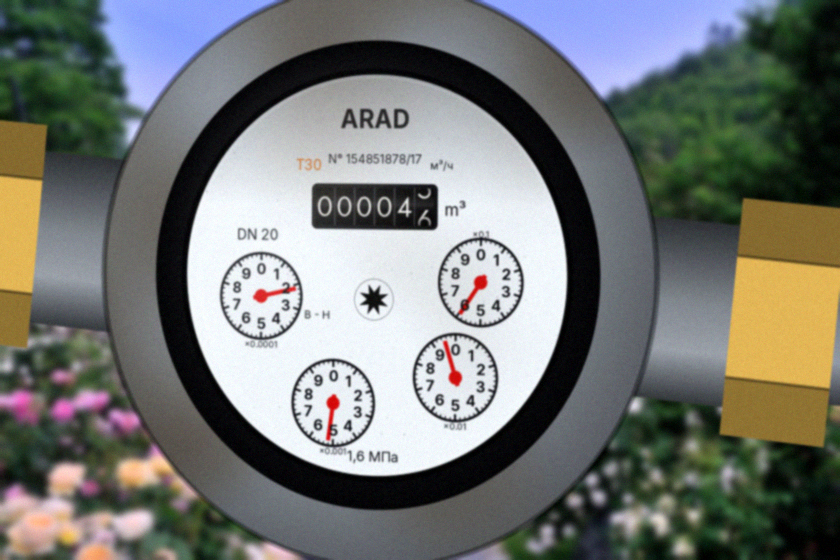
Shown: 45.5952 m³
